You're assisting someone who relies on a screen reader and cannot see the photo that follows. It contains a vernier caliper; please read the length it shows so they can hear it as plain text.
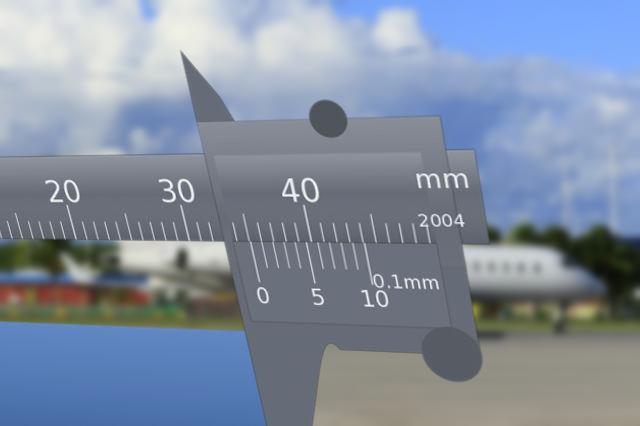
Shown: 35.1 mm
